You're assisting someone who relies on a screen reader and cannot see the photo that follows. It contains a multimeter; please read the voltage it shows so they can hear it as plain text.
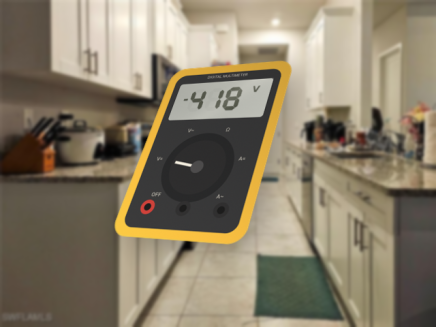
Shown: -418 V
